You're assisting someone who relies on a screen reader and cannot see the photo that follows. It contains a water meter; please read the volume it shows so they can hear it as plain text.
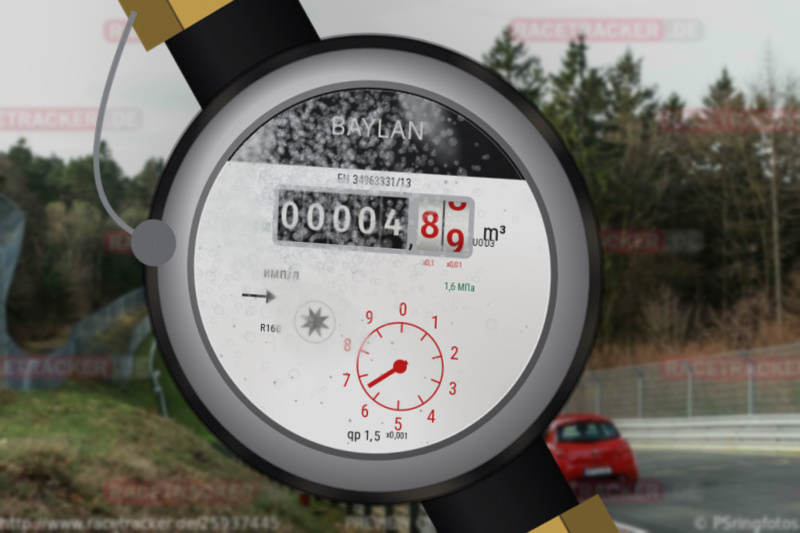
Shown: 4.886 m³
